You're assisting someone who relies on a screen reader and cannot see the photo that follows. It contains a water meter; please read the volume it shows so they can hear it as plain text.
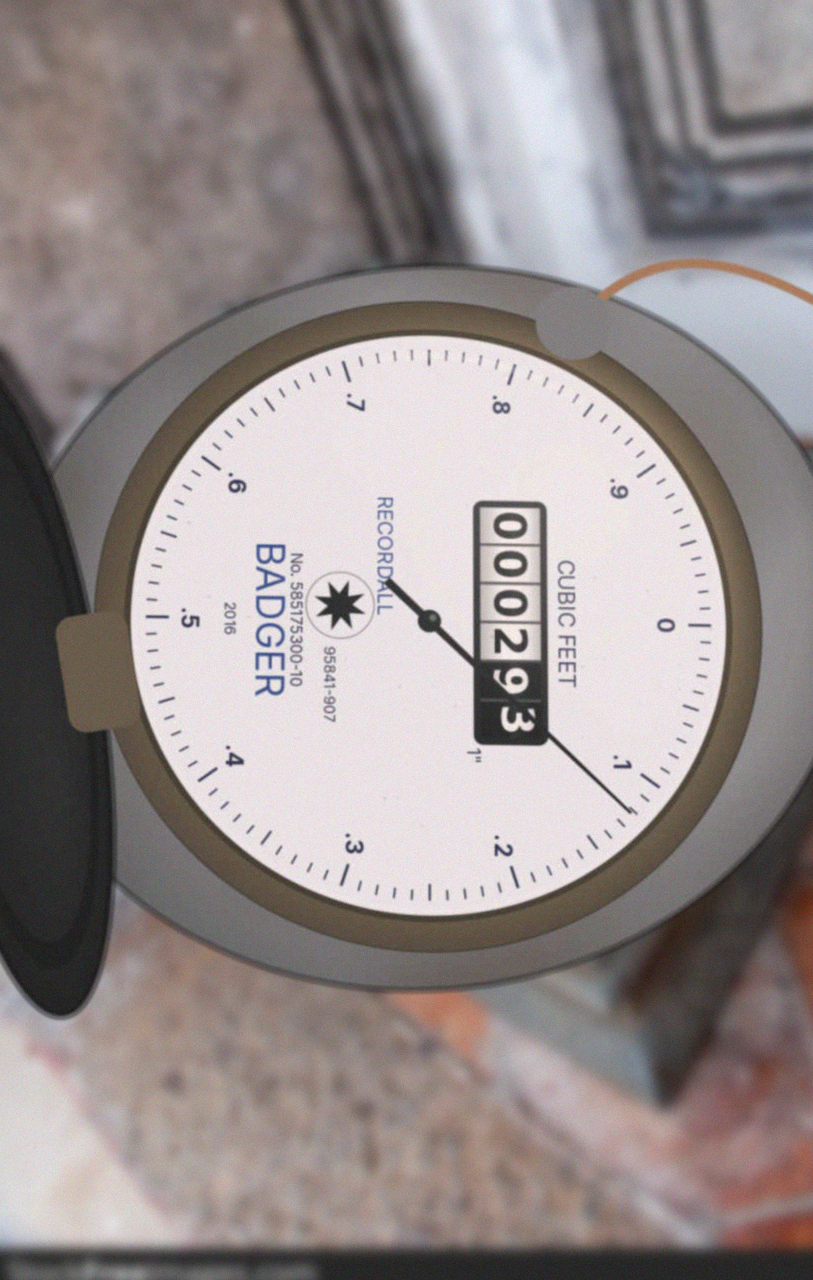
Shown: 293.12 ft³
